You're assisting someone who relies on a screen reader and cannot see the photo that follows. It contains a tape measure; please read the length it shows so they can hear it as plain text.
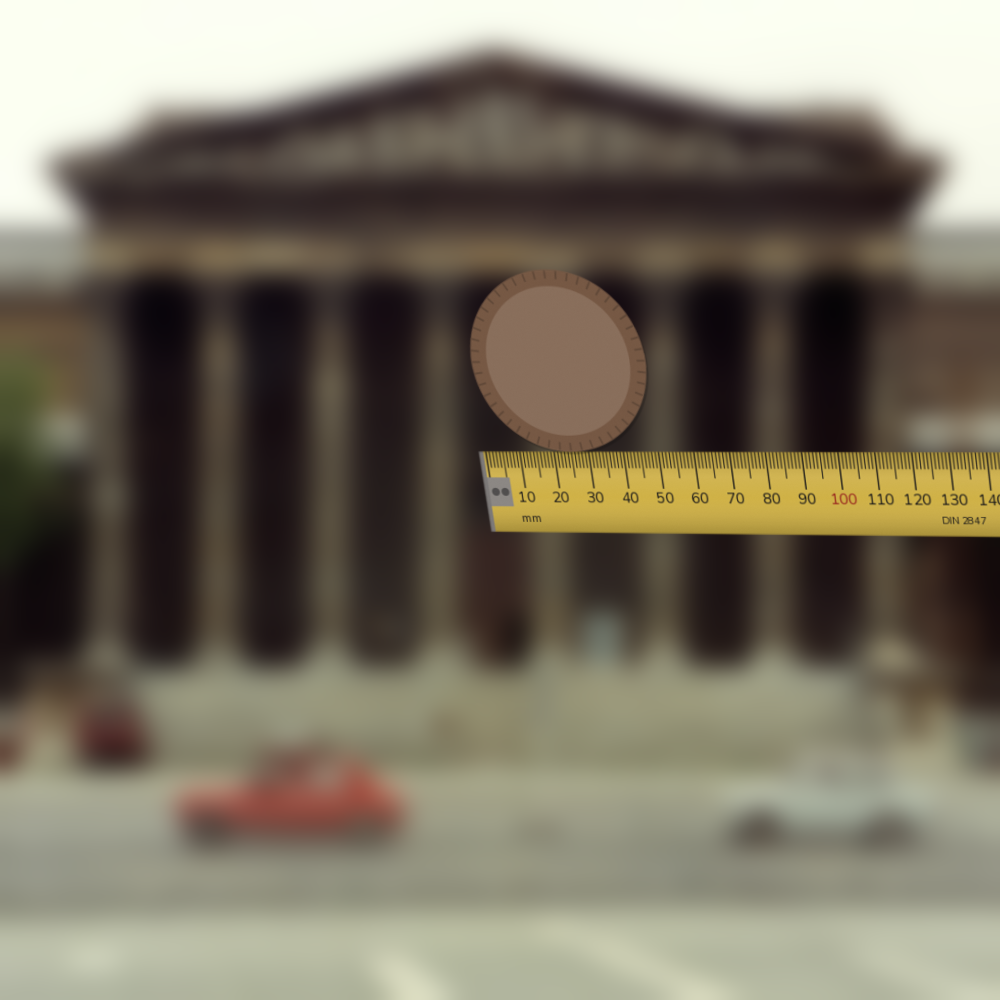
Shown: 50 mm
